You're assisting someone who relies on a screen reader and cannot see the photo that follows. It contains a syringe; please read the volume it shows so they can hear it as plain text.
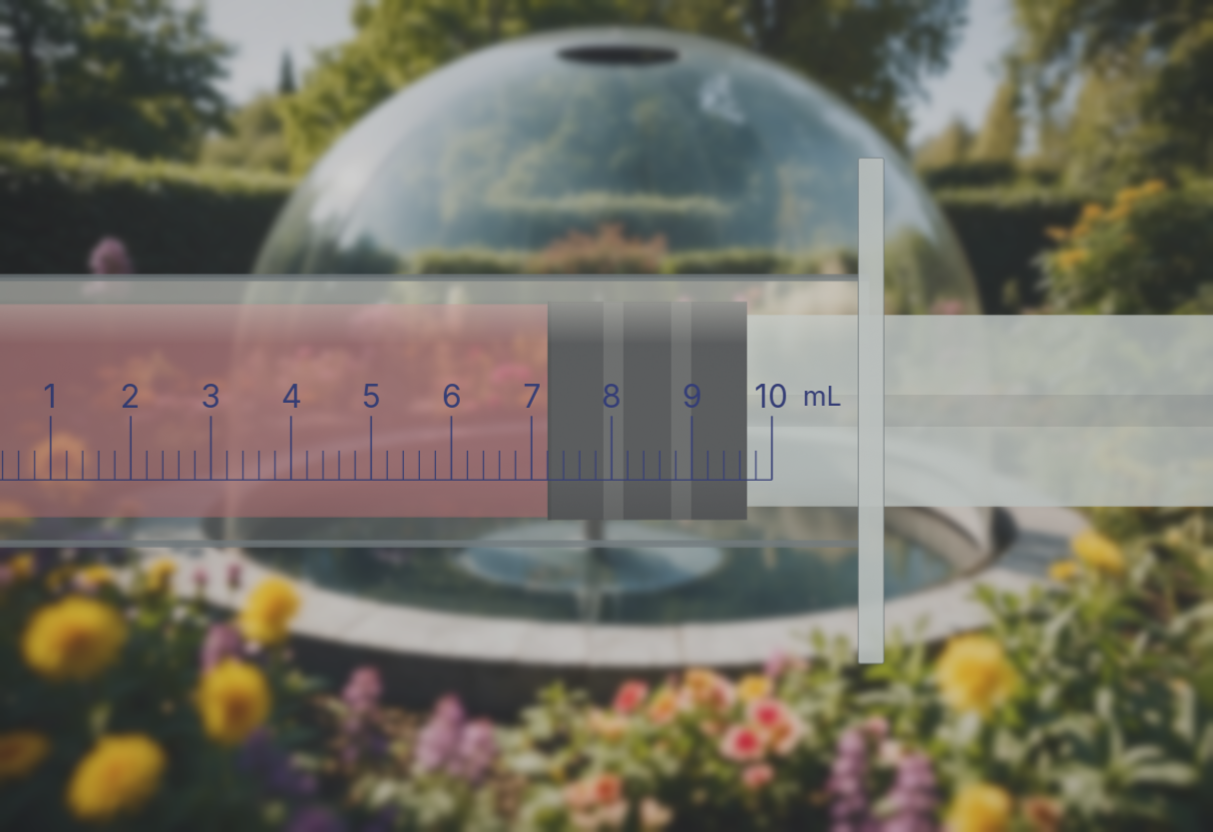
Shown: 7.2 mL
